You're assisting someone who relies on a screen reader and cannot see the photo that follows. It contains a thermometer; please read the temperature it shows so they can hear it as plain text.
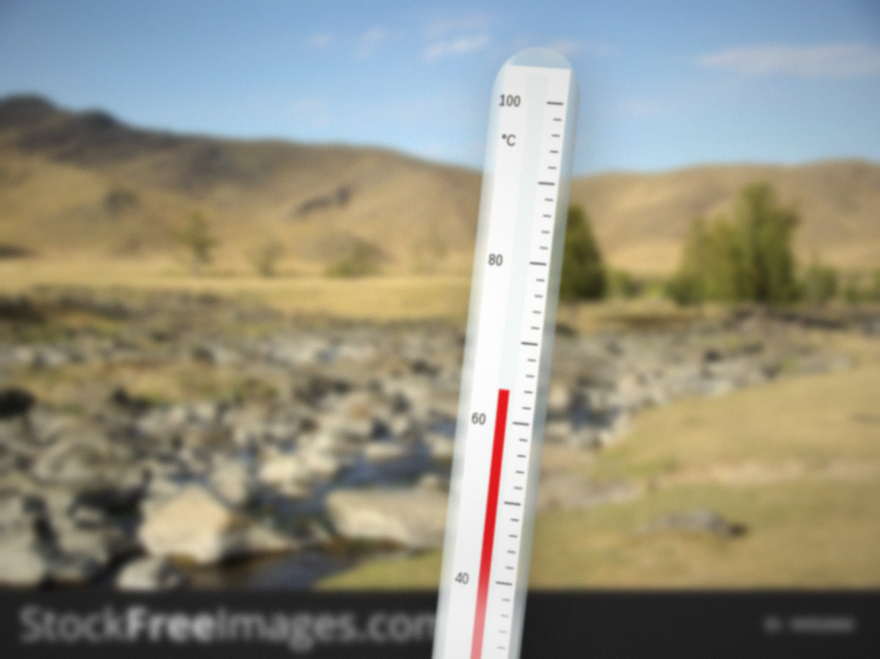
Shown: 64 °C
